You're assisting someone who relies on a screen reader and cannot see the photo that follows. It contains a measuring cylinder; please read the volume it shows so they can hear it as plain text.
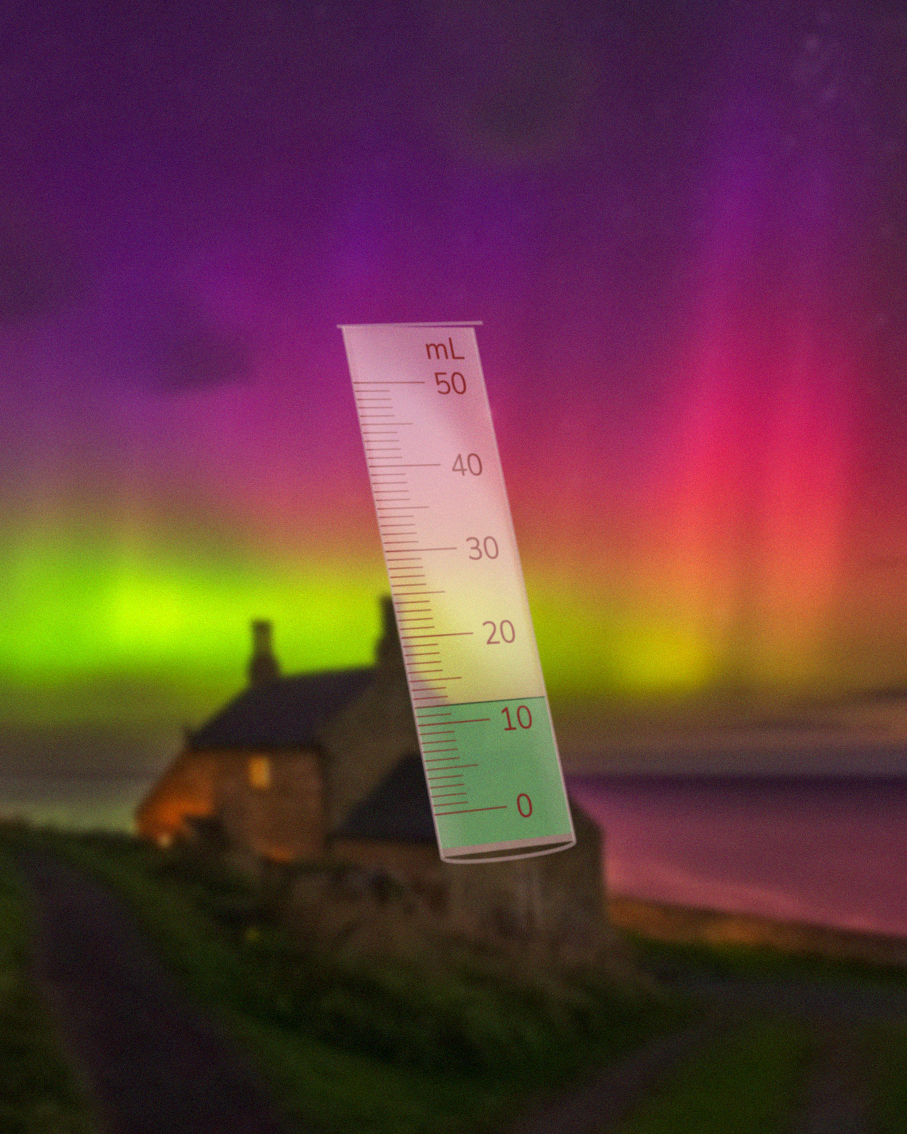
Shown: 12 mL
